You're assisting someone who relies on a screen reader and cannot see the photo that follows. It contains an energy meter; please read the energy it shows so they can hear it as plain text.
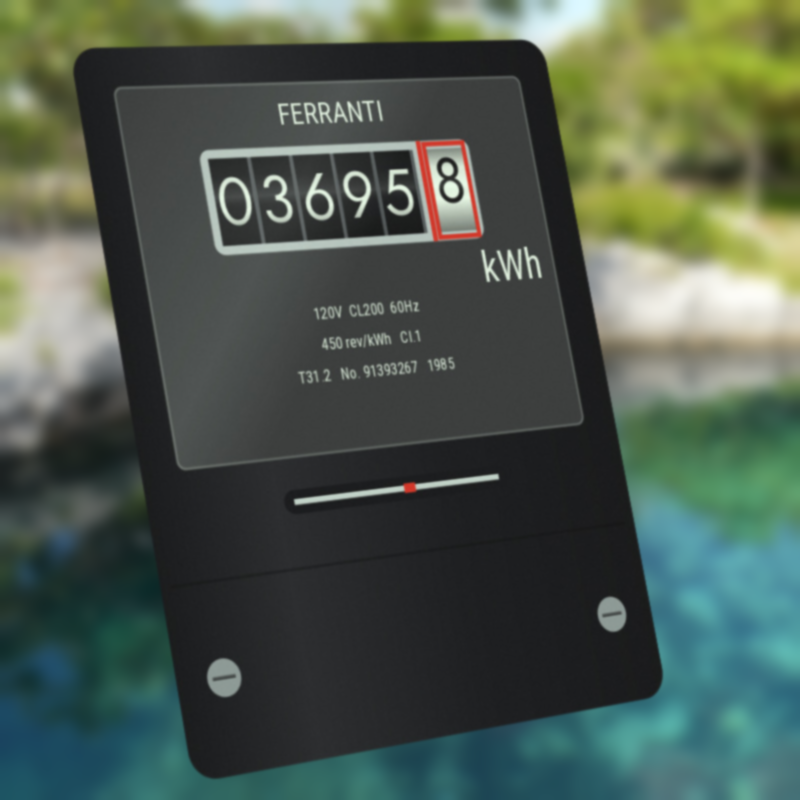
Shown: 3695.8 kWh
